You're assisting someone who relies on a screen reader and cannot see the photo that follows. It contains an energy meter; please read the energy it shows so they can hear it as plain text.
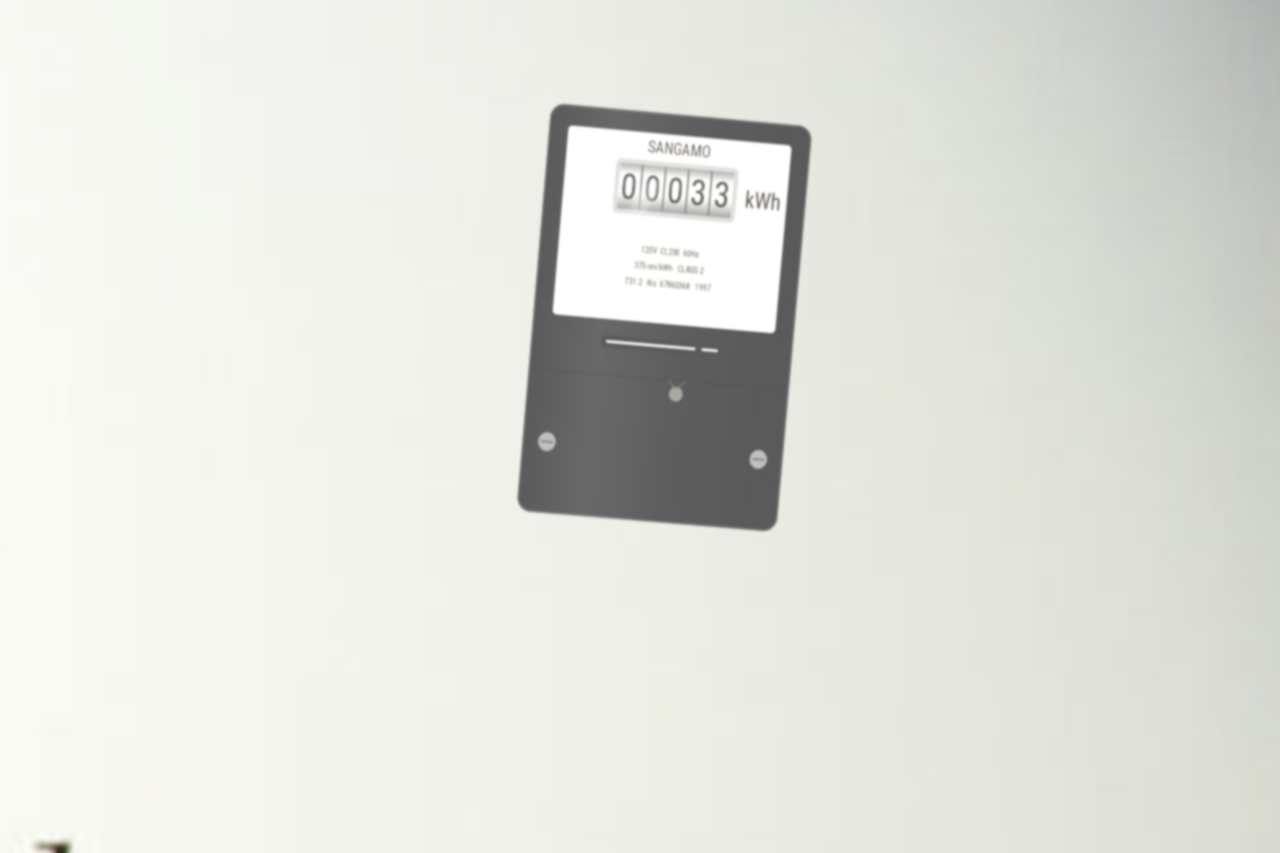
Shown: 33 kWh
